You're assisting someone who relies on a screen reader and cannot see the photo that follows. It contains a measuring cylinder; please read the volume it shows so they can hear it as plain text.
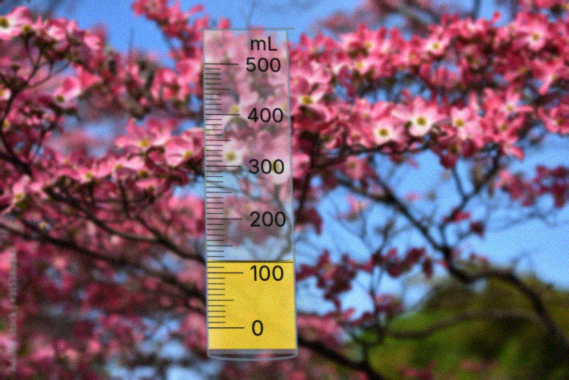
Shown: 120 mL
